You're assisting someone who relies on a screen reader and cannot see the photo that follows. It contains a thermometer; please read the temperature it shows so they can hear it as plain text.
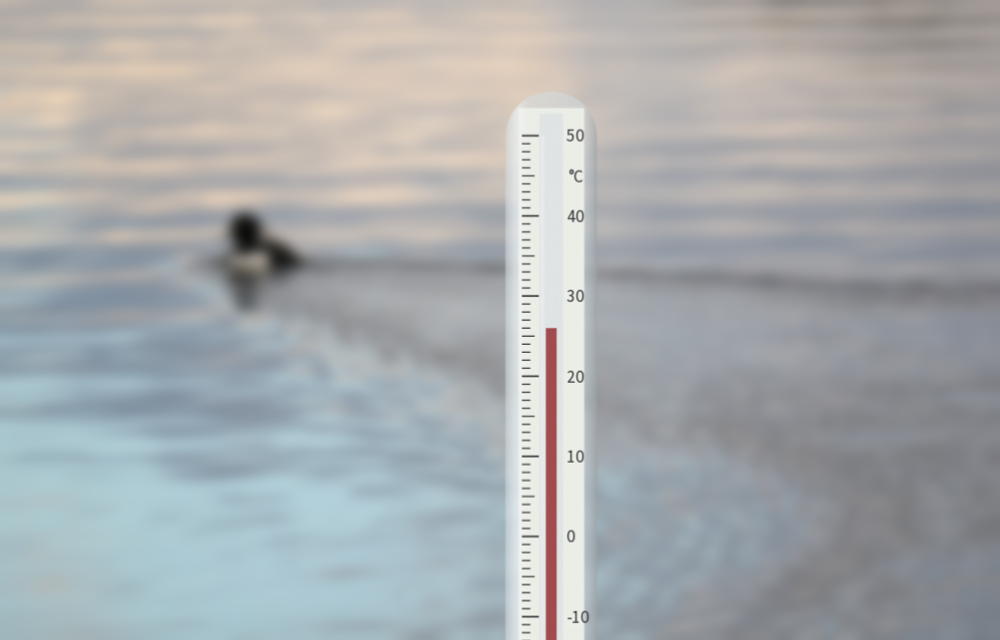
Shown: 26 °C
